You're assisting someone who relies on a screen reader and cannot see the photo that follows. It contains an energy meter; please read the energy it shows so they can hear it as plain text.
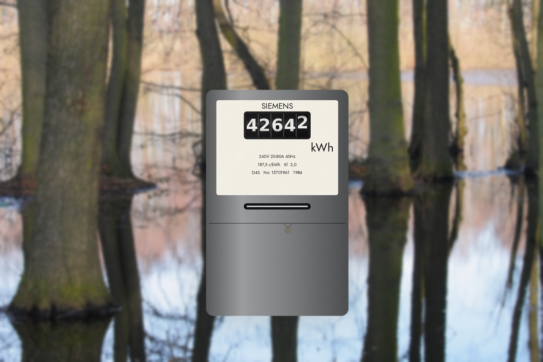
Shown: 42642 kWh
